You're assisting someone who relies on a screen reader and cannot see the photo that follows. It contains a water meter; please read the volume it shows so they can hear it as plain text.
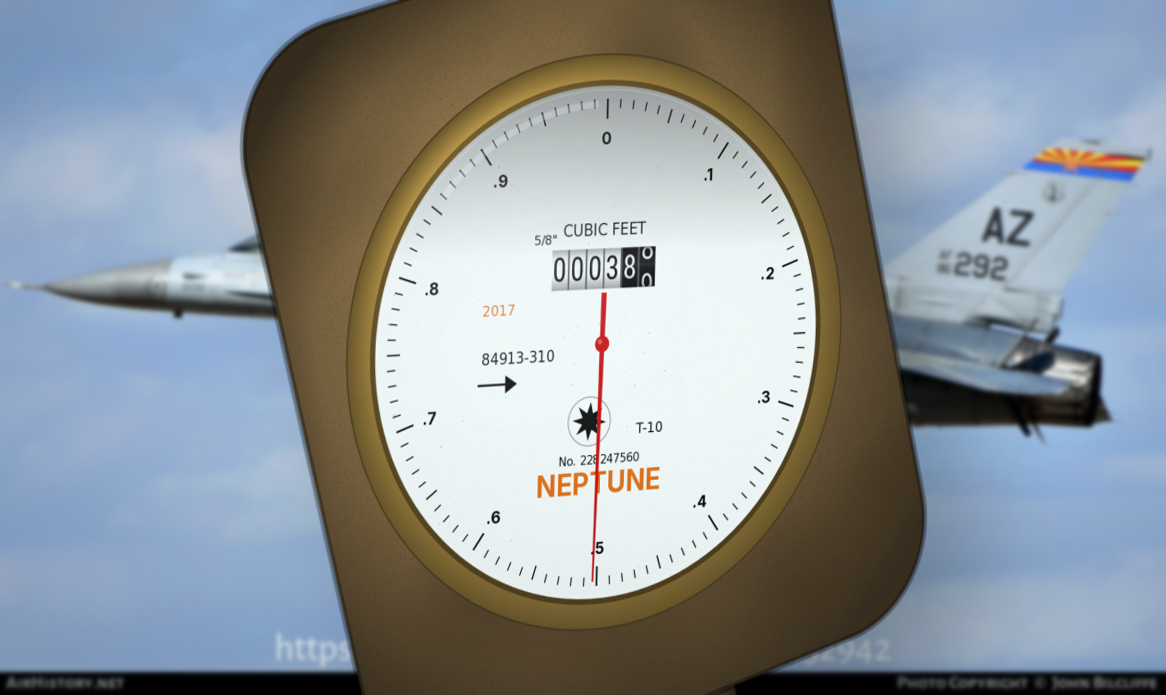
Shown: 388.50 ft³
